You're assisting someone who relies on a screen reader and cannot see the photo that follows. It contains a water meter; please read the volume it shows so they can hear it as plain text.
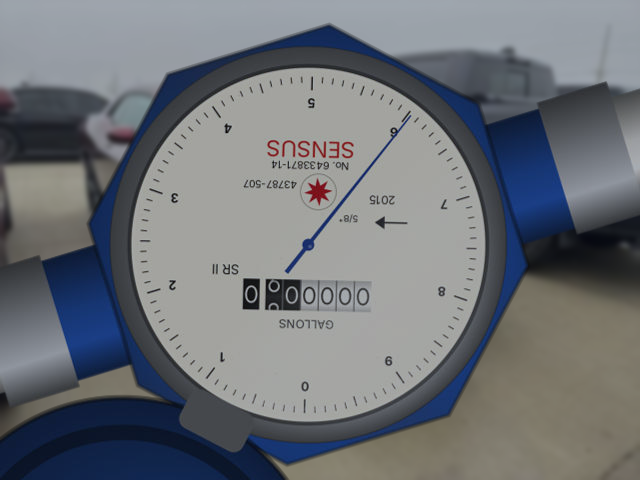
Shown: 86.0 gal
